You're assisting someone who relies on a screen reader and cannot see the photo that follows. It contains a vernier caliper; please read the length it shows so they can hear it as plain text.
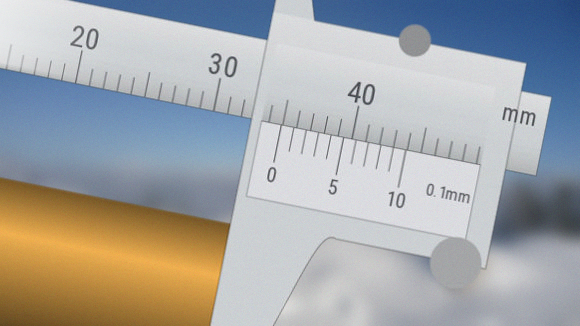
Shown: 34.9 mm
